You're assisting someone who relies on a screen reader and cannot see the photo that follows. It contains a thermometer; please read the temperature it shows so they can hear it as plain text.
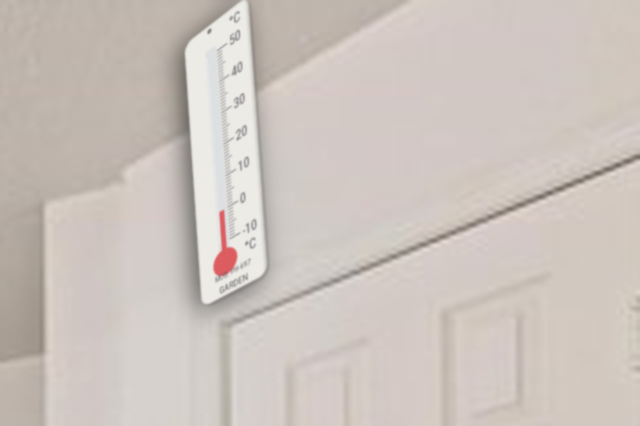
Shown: 0 °C
